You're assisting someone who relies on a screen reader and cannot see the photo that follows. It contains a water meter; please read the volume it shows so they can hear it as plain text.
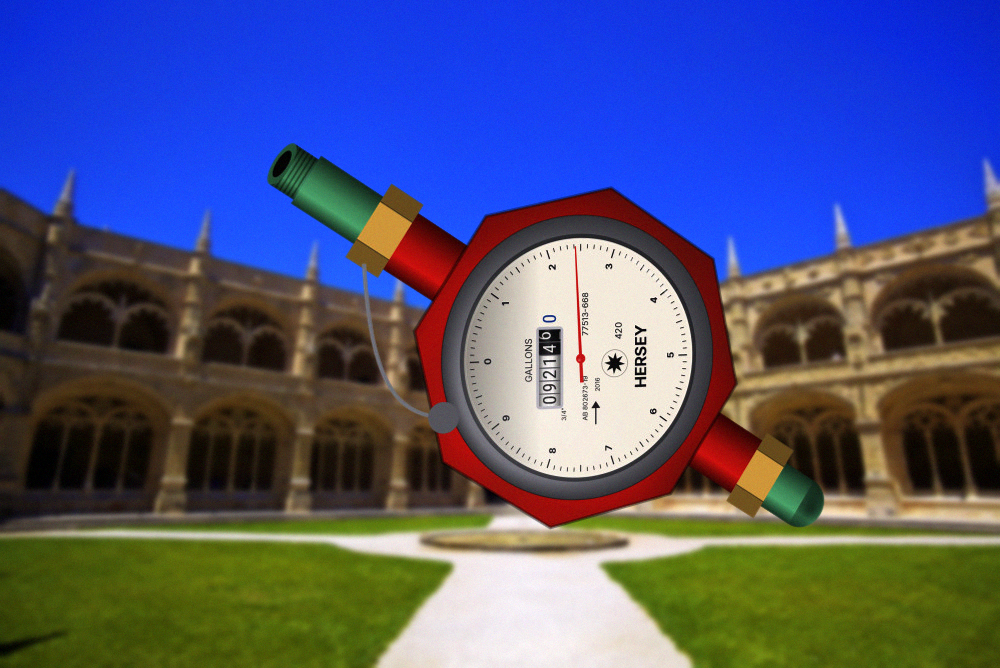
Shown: 921462.4 gal
